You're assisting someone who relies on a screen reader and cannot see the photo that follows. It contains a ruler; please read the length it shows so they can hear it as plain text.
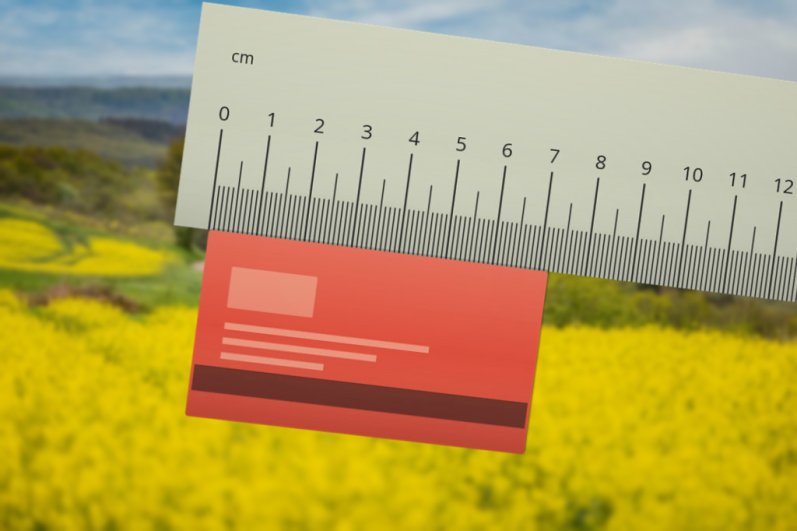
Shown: 7.2 cm
